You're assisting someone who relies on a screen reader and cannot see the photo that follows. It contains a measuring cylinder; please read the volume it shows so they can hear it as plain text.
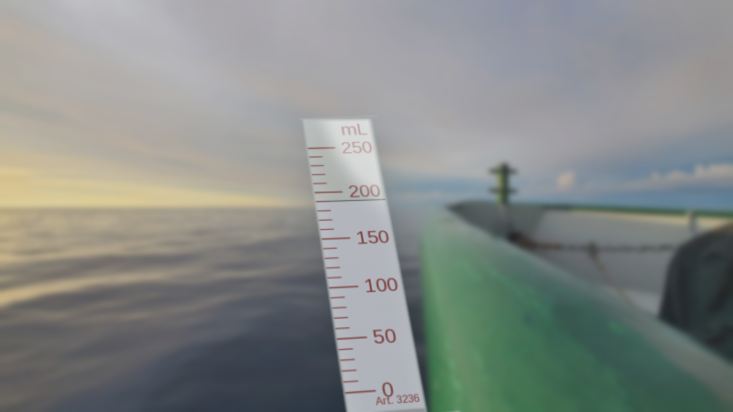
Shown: 190 mL
